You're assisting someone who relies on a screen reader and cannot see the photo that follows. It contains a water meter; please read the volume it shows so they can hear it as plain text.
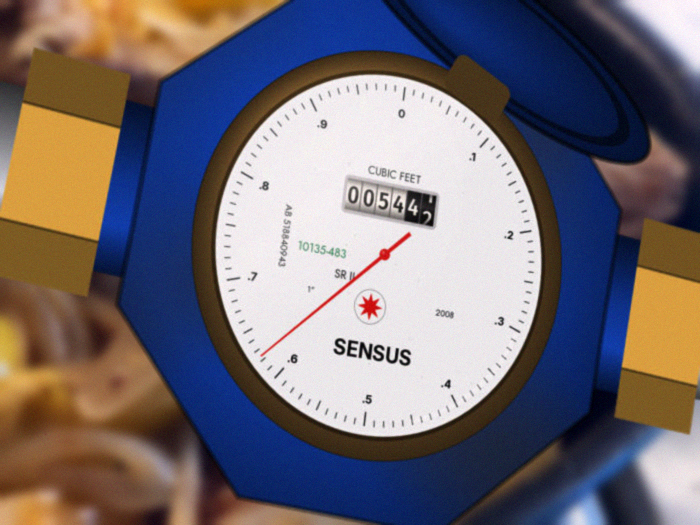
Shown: 5441.62 ft³
